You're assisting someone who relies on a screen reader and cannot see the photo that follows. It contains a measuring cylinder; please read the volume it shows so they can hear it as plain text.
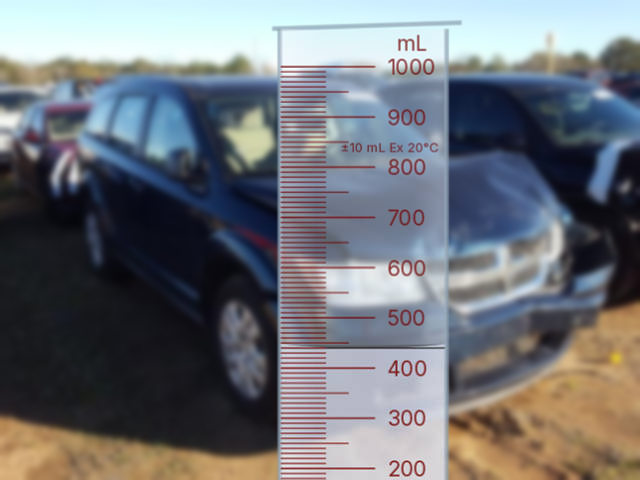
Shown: 440 mL
